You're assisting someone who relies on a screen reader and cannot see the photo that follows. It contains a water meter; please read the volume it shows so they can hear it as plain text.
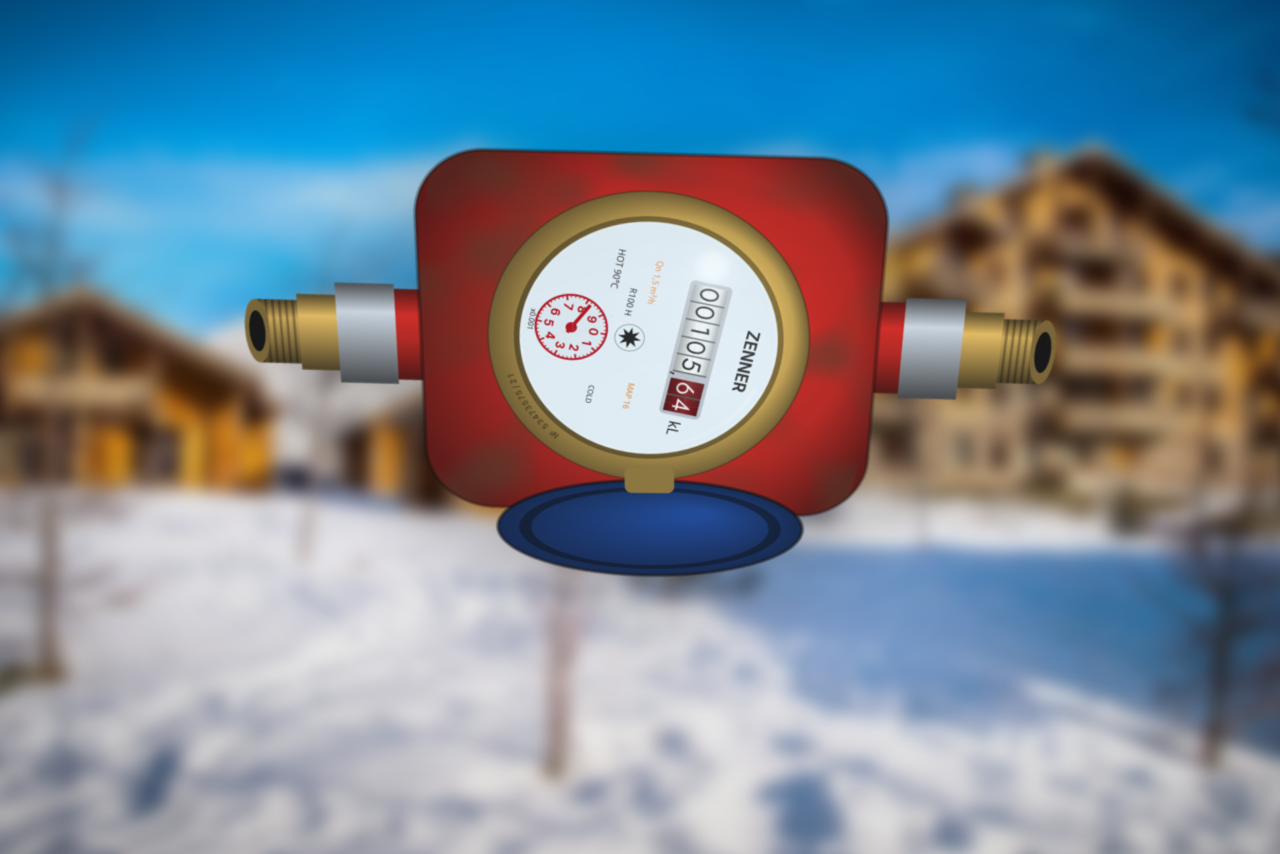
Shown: 105.648 kL
